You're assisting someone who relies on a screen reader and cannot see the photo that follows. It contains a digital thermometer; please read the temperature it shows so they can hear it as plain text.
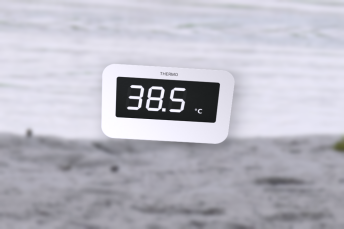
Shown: 38.5 °C
